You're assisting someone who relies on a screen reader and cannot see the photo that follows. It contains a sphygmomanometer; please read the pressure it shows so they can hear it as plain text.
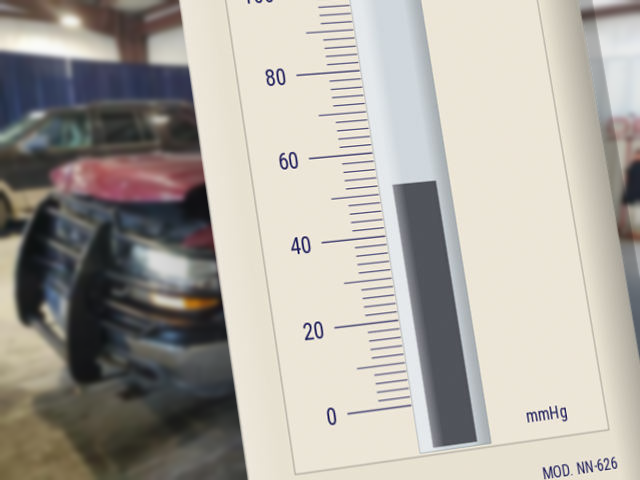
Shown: 52 mmHg
